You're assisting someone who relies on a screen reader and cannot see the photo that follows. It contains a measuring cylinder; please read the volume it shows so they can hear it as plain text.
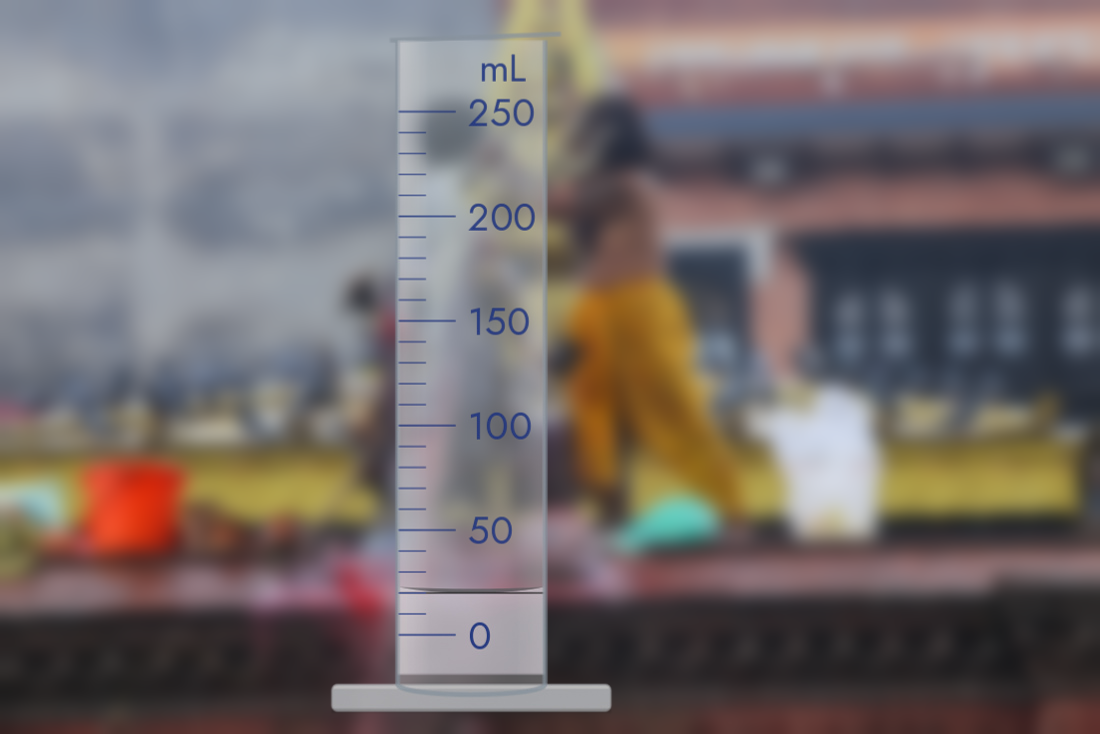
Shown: 20 mL
